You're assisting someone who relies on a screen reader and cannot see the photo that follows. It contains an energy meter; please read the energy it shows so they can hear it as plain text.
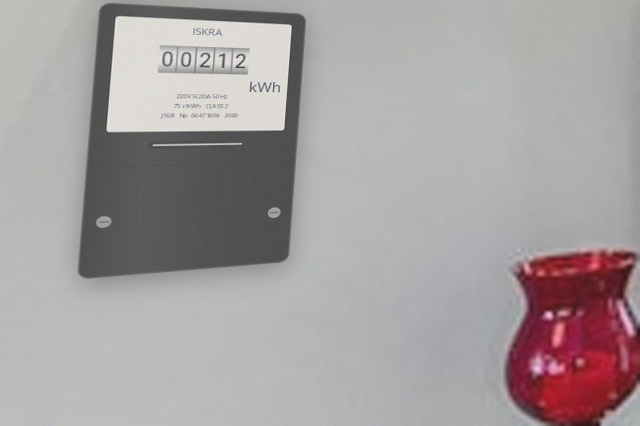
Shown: 212 kWh
